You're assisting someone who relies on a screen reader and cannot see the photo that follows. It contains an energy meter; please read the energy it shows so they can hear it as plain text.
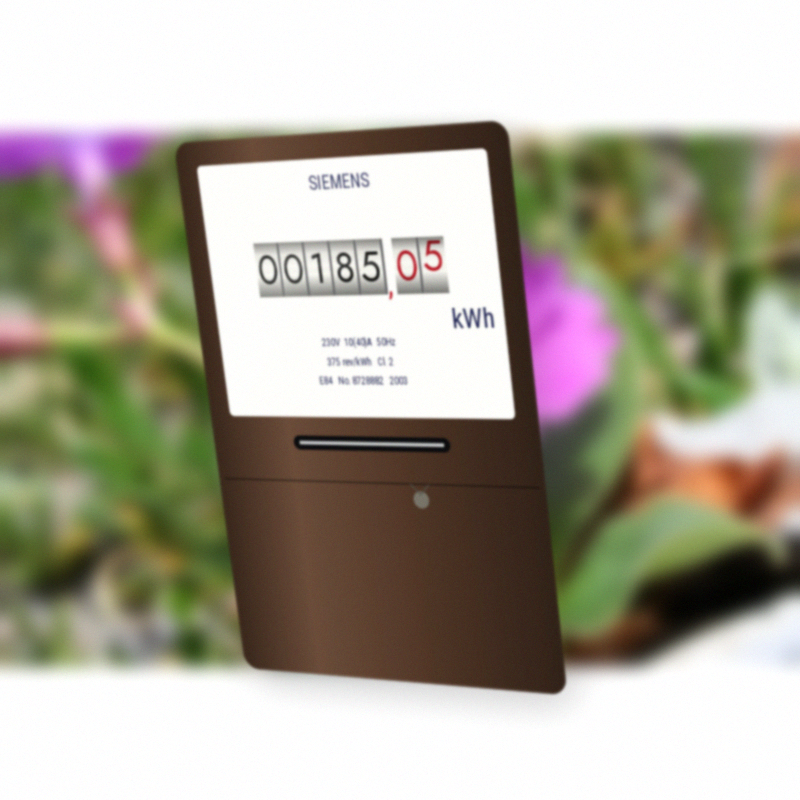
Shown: 185.05 kWh
